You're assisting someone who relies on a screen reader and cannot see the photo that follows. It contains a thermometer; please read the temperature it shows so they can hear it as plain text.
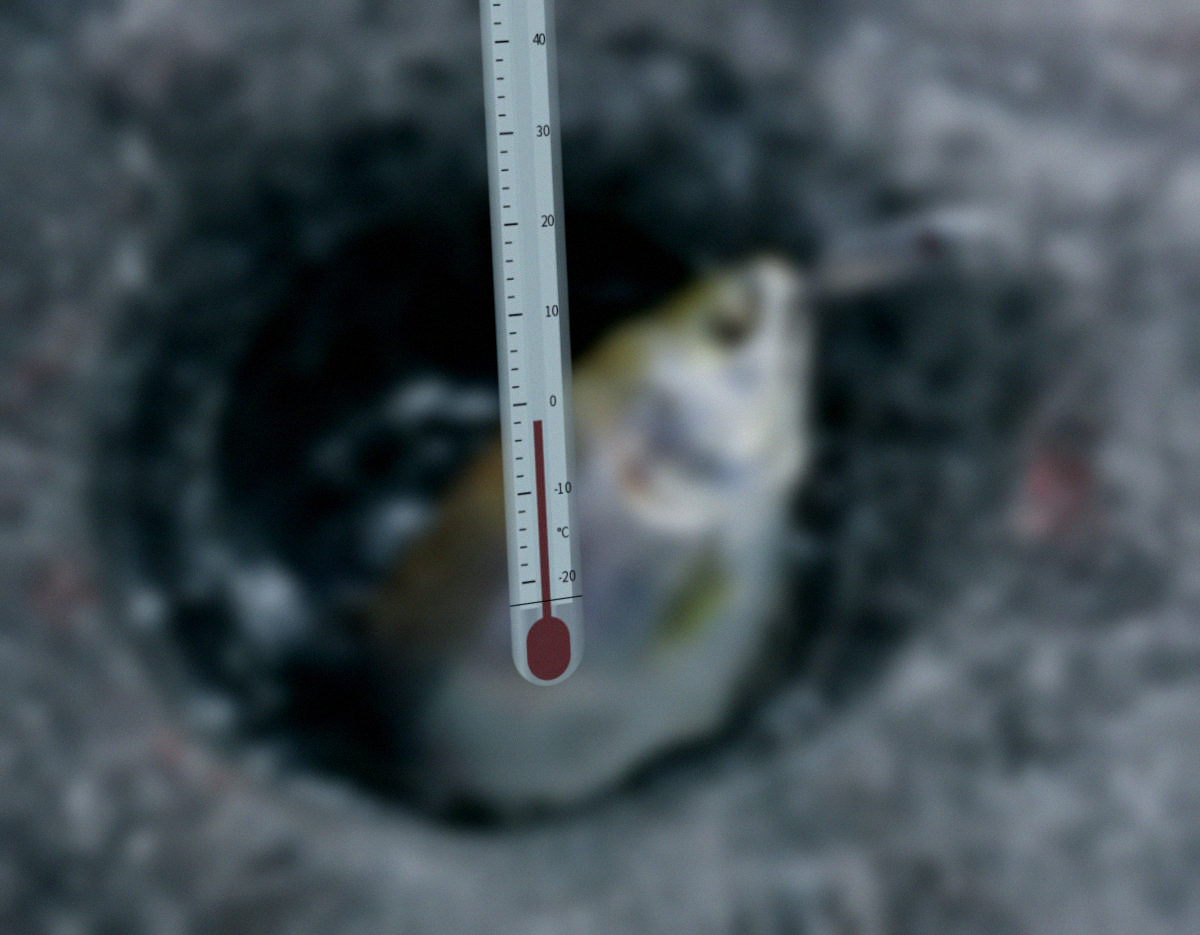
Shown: -2 °C
